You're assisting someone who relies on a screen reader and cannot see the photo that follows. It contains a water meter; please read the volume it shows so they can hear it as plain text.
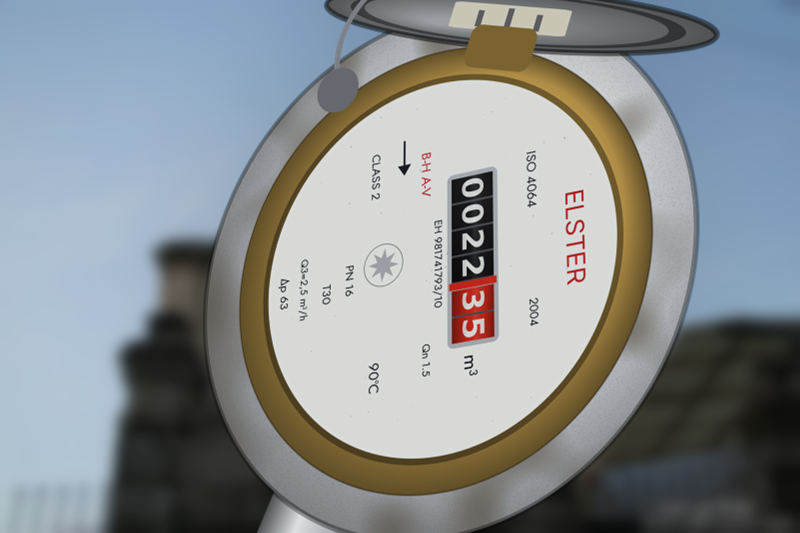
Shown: 22.35 m³
